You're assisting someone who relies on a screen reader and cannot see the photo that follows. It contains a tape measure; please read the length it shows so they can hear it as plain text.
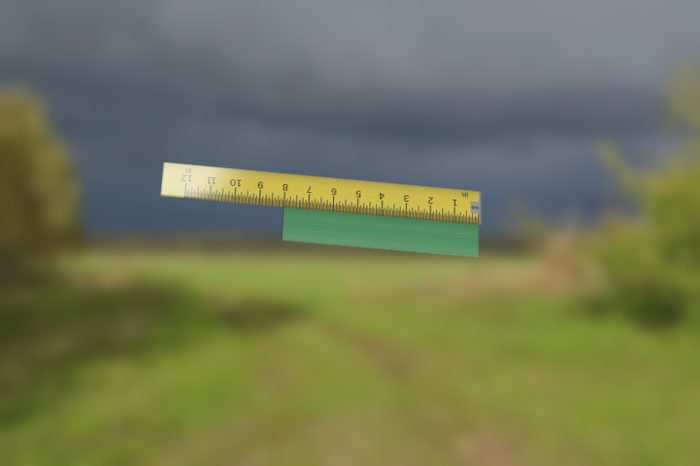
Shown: 8 in
